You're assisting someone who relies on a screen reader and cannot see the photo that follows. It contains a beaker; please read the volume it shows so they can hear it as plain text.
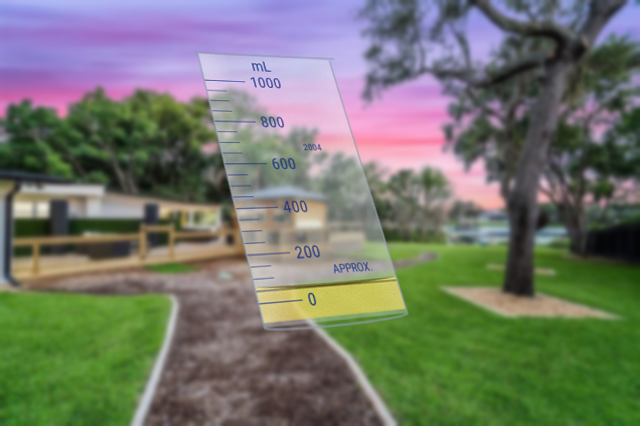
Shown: 50 mL
